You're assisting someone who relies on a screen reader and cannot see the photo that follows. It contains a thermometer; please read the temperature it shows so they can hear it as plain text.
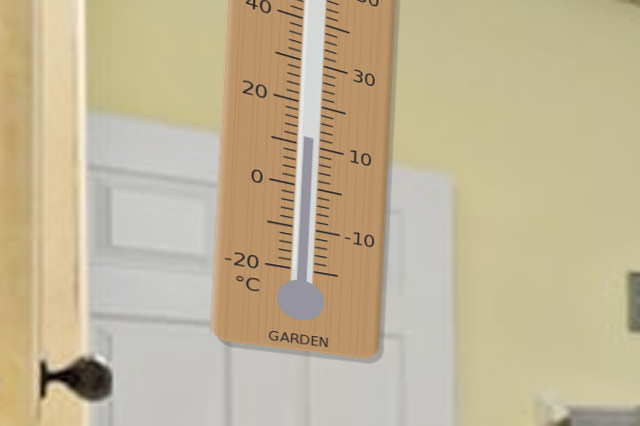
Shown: 12 °C
